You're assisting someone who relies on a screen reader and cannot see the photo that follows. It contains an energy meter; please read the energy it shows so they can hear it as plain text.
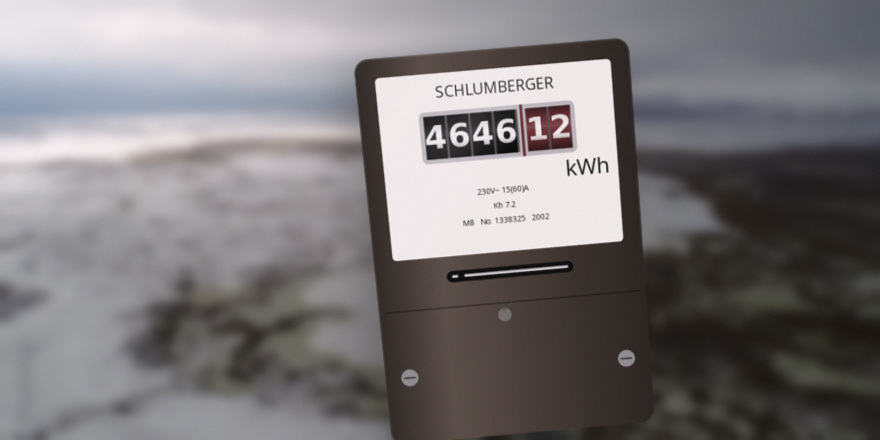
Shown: 4646.12 kWh
